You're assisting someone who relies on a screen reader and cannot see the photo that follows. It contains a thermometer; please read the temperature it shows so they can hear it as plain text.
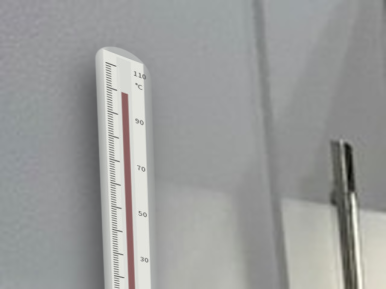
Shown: 100 °C
